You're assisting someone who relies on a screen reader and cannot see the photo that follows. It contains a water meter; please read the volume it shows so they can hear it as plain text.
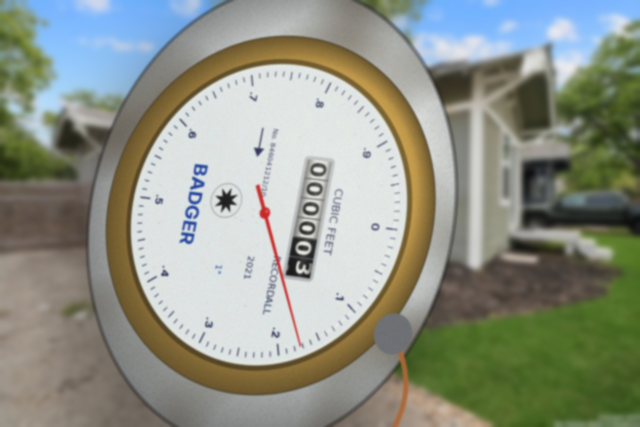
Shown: 3.17 ft³
